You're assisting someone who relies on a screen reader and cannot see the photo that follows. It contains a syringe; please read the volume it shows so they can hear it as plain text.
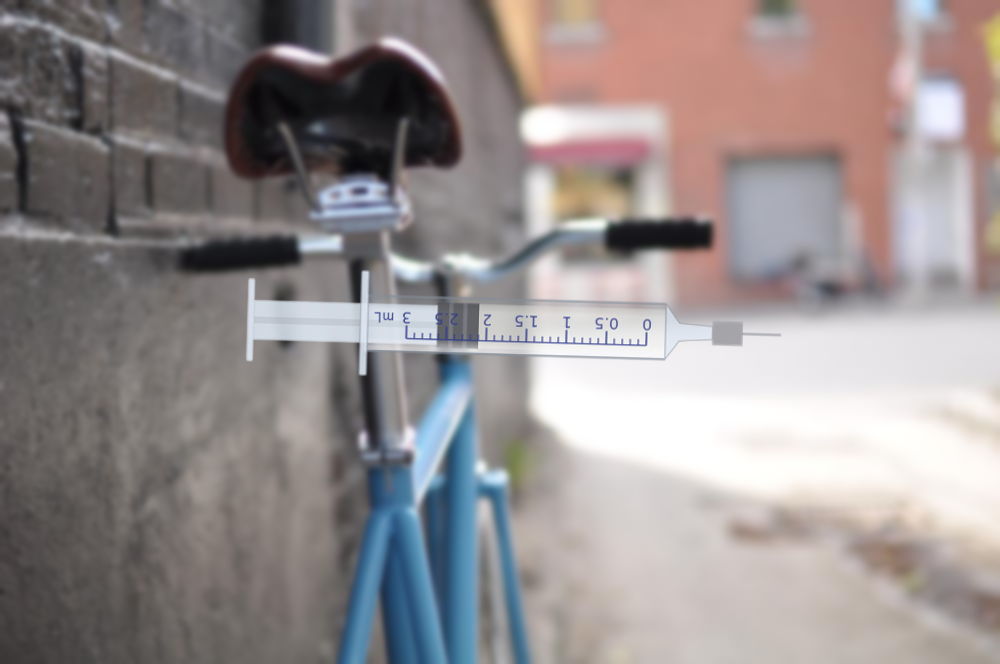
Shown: 2.1 mL
